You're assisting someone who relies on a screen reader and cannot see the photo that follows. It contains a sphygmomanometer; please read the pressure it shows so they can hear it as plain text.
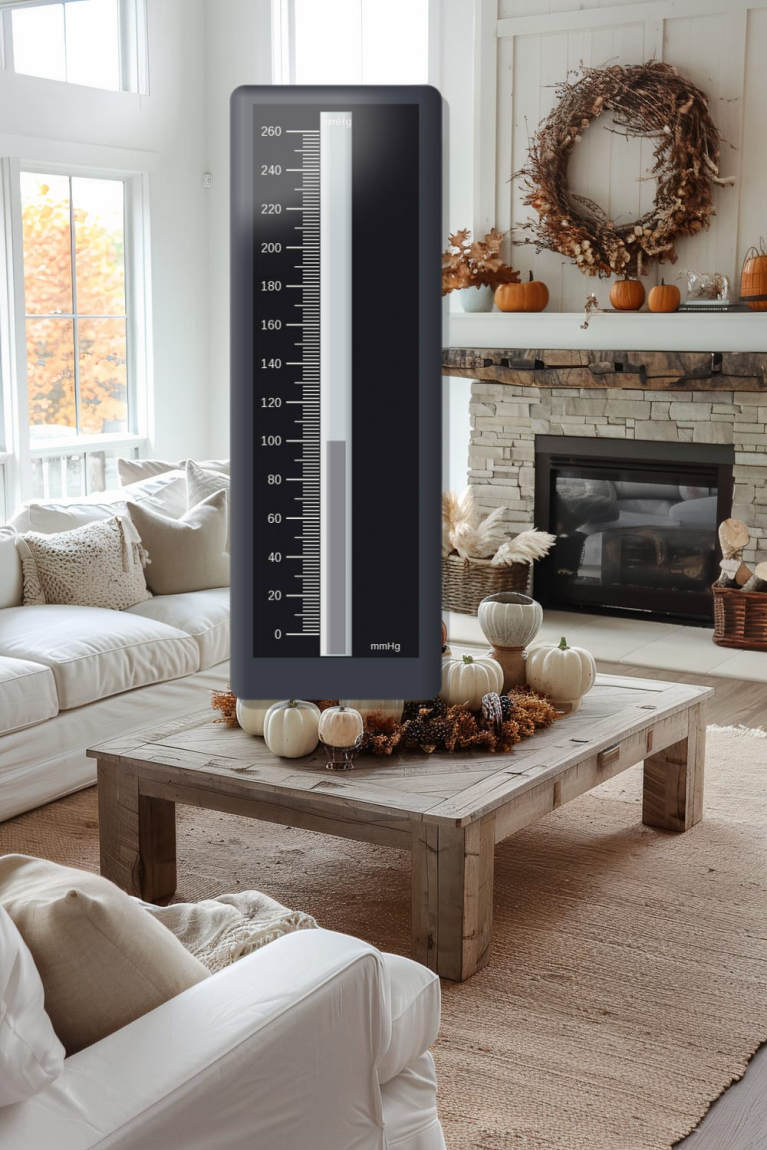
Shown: 100 mmHg
